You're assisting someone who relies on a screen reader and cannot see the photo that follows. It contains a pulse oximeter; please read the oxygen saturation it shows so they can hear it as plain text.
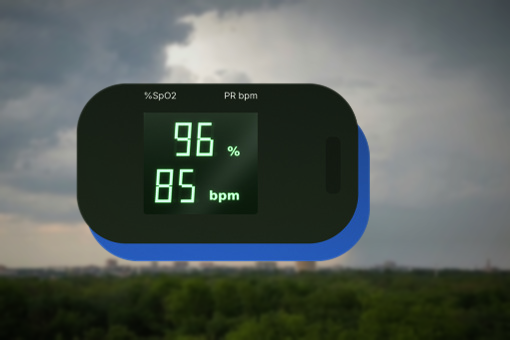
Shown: 96 %
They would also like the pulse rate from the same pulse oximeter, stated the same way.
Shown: 85 bpm
